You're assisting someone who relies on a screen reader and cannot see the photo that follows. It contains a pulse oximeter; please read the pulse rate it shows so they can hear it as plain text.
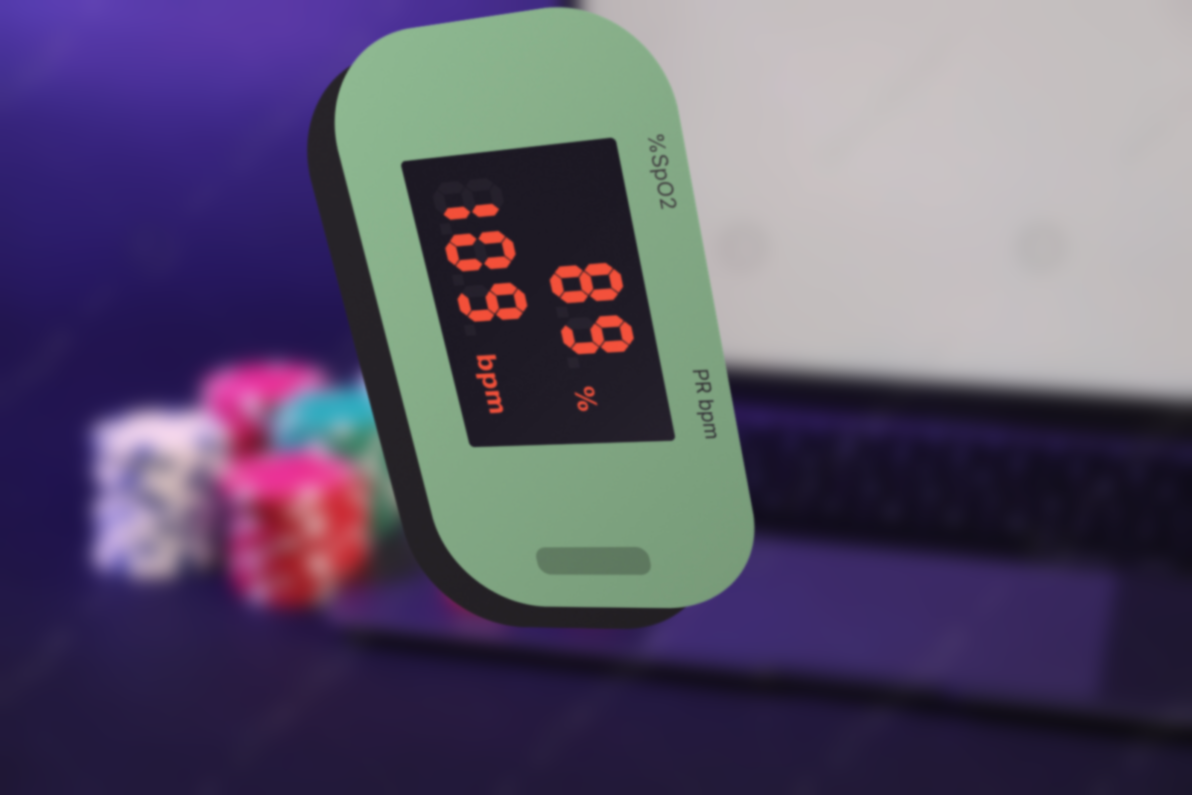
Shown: 109 bpm
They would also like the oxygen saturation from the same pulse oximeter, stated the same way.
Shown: 89 %
